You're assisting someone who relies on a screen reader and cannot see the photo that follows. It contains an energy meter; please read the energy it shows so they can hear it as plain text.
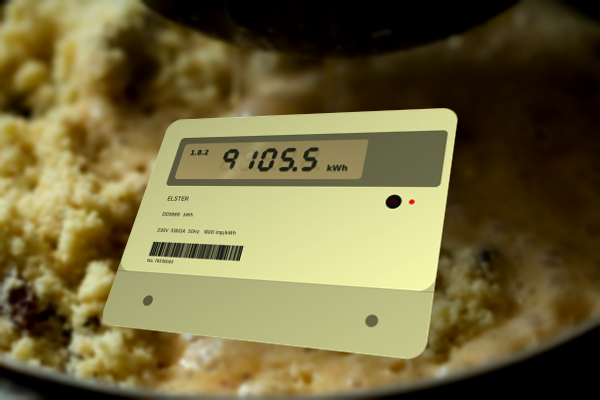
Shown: 9105.5 kWh
